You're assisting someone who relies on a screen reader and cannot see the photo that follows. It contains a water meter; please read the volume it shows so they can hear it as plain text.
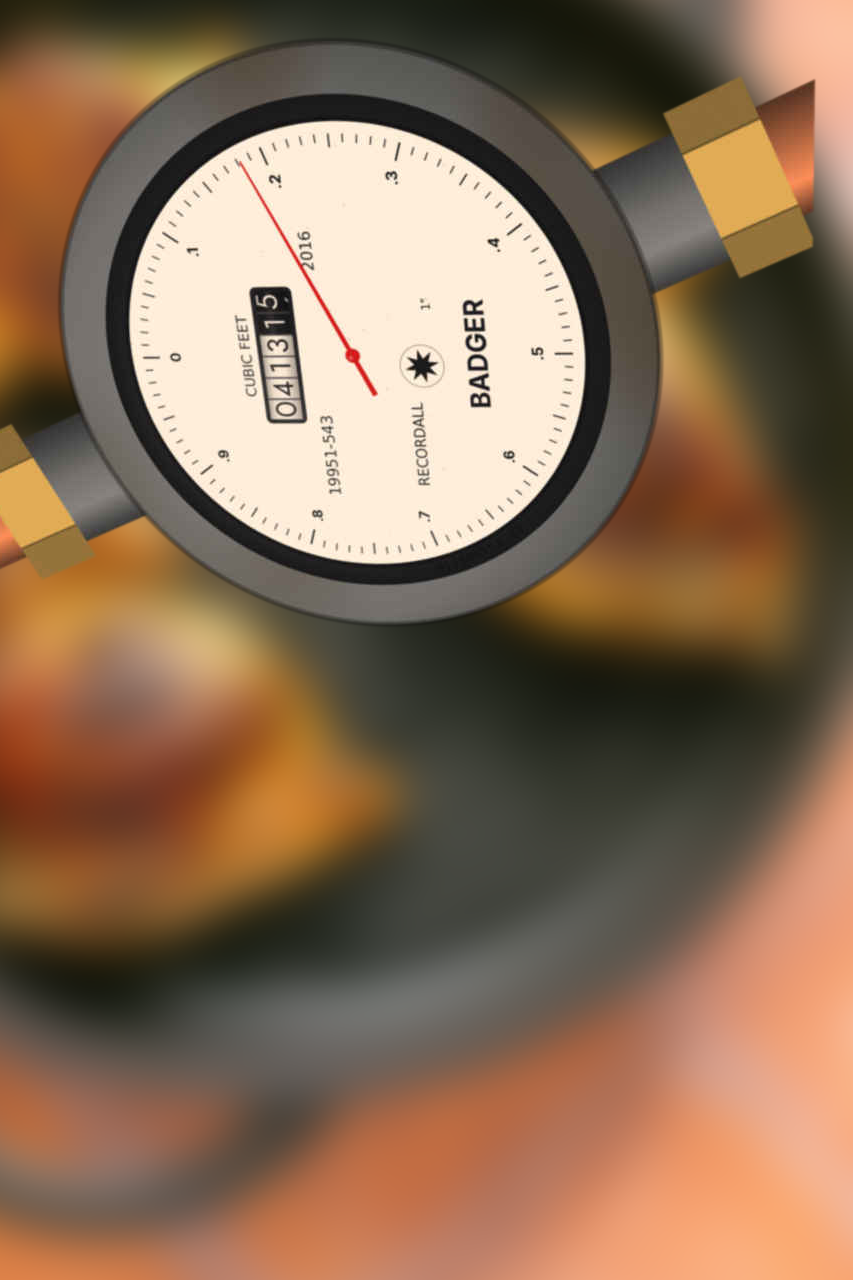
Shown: 41315.18 ft³
